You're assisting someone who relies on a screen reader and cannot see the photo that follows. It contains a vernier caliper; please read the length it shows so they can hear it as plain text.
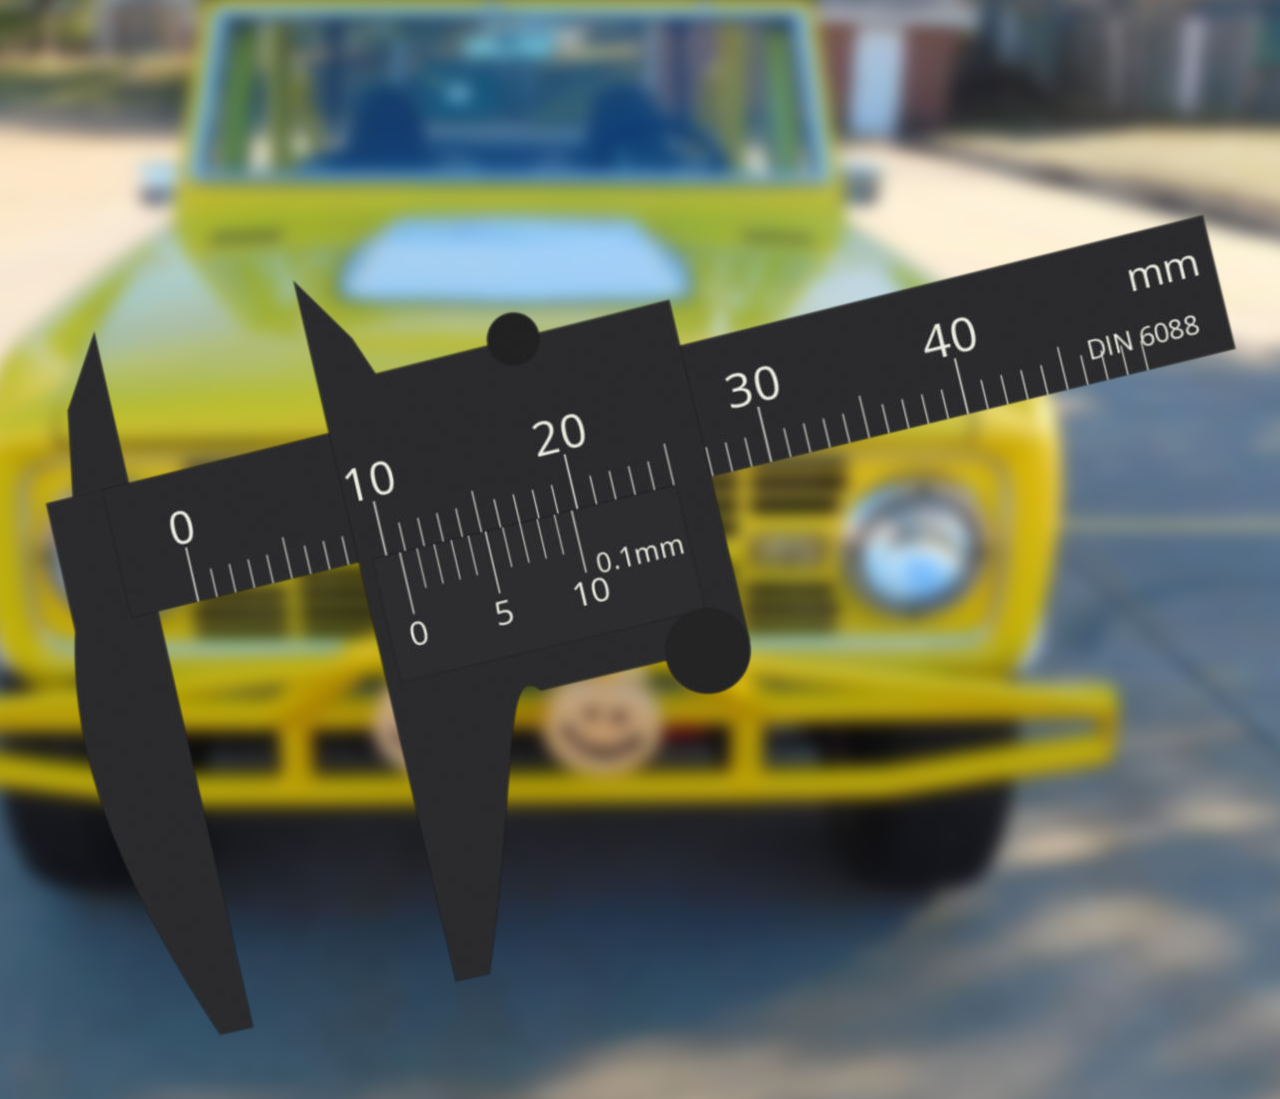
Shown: 10.7 mm
